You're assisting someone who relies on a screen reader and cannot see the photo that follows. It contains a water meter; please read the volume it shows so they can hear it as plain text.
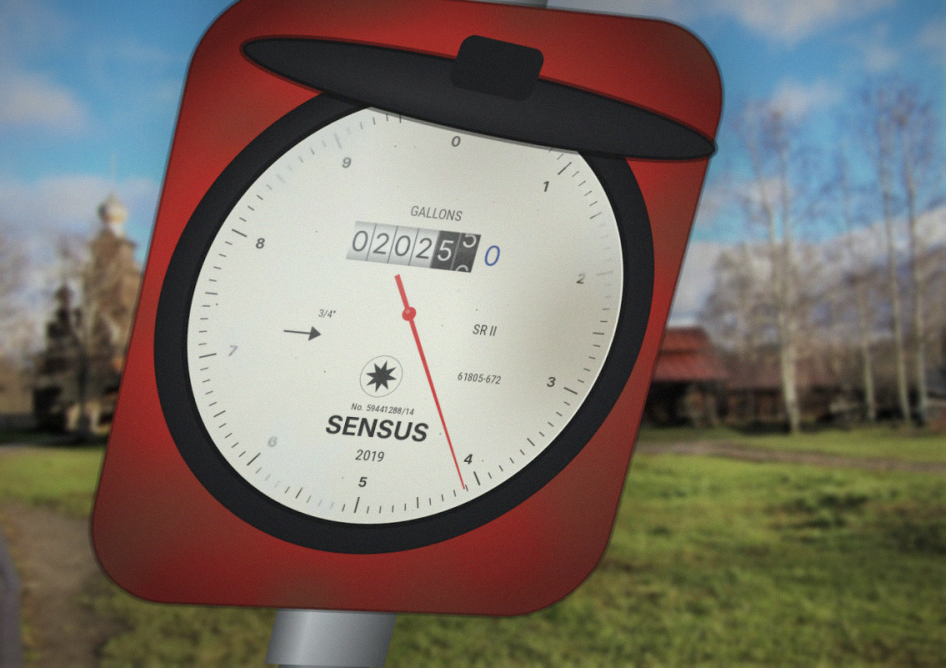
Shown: 202554.1 gal
